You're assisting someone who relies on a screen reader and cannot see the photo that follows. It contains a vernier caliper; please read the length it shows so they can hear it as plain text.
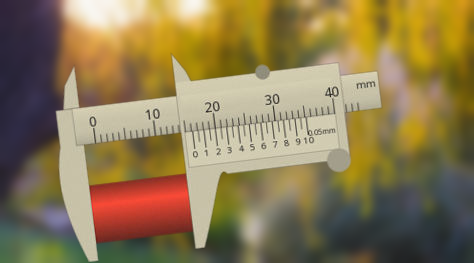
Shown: 16.2 mm
